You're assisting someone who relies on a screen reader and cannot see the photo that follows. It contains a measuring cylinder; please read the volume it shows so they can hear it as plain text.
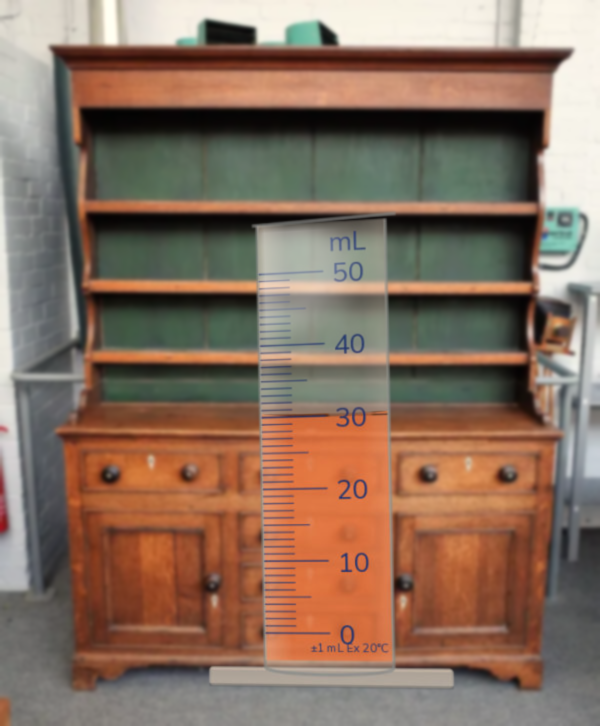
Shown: 30 mL
